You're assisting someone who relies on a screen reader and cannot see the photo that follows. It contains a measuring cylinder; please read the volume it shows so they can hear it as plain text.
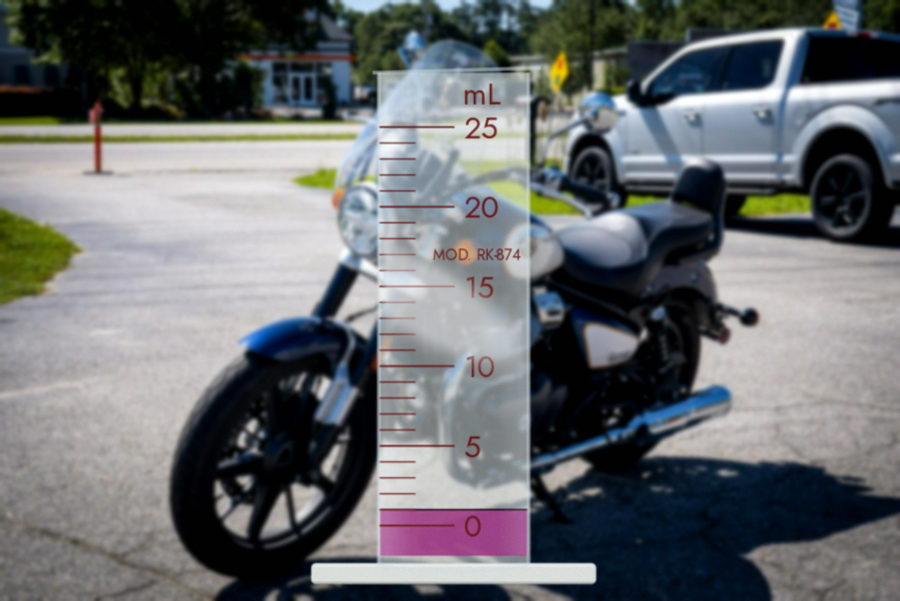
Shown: 1 mL
